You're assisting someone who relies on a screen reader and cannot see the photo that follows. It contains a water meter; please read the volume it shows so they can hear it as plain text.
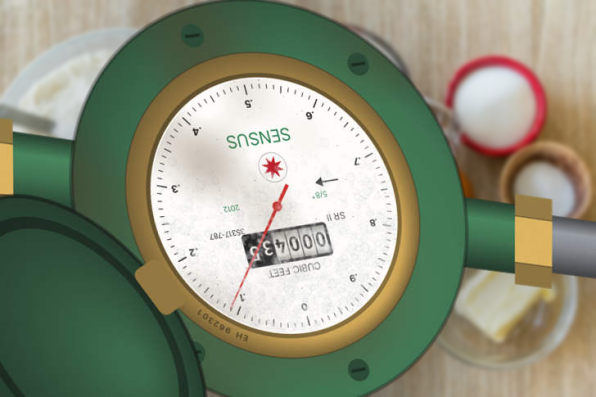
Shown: 435.11 ft³
